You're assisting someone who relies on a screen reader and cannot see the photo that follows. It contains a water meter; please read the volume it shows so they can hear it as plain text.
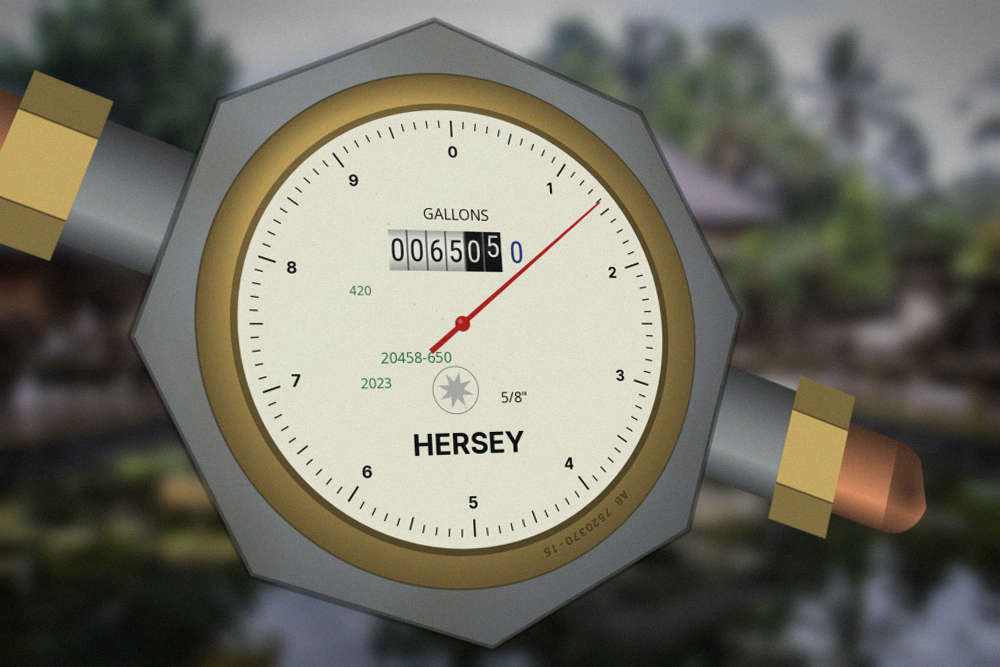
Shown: 65051.4 gal
